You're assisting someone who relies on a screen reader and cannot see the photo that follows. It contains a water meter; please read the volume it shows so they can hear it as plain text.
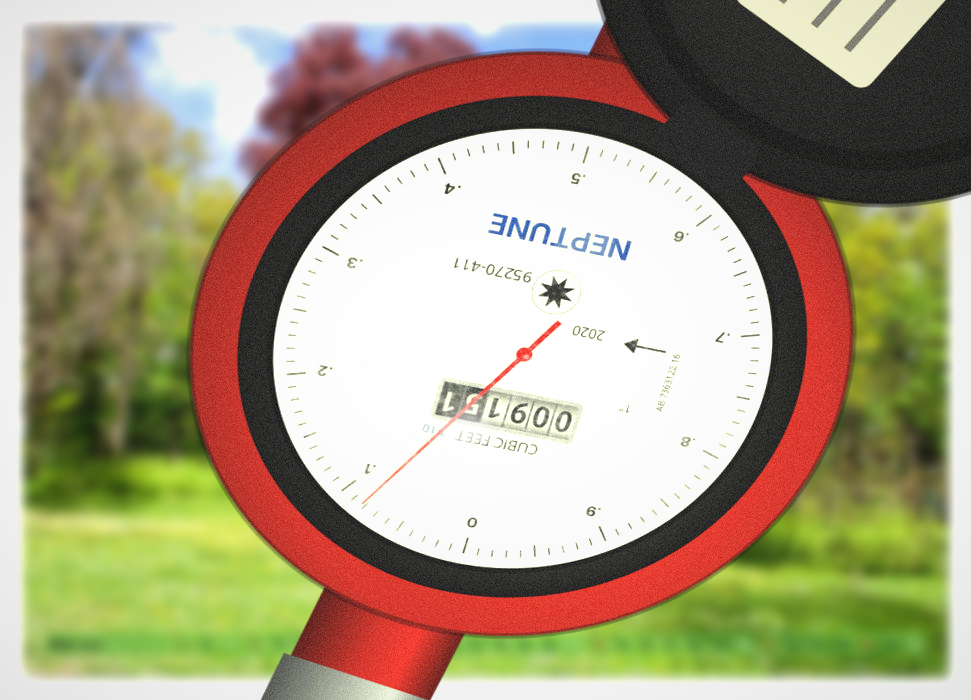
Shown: 9151.08 ft³
